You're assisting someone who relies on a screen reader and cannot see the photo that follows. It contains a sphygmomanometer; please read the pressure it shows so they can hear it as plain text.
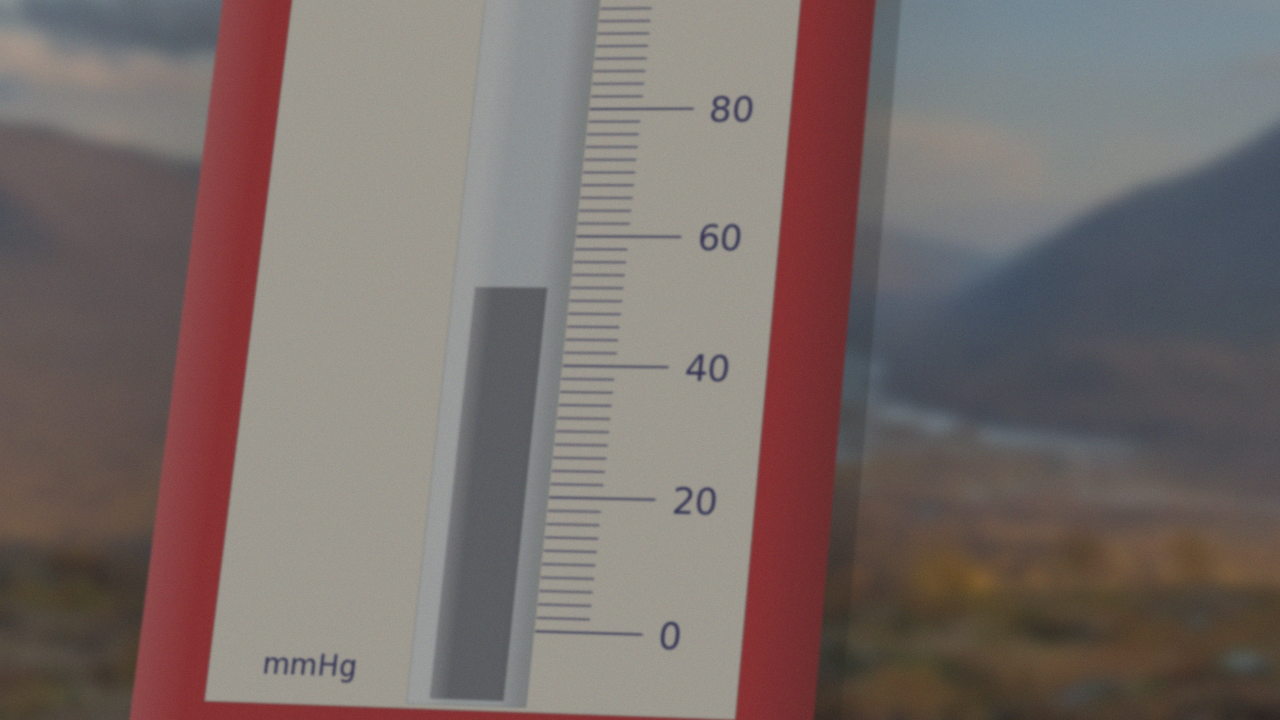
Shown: 52 mmHg
